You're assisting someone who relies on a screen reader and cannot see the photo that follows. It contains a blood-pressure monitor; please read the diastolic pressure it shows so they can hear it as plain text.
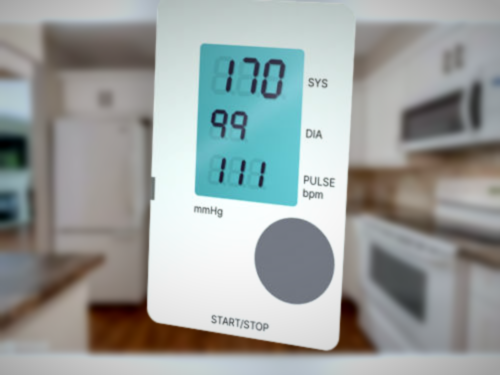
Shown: 99 mmHg
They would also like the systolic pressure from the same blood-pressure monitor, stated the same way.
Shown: 170 mmHg
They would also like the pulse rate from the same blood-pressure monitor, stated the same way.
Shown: 111 bpm
